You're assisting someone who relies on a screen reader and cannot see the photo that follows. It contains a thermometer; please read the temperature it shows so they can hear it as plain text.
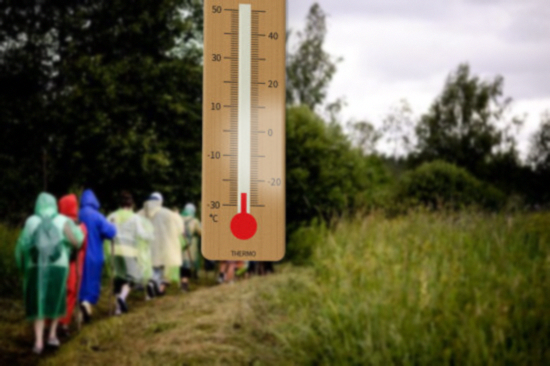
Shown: -25 °C
